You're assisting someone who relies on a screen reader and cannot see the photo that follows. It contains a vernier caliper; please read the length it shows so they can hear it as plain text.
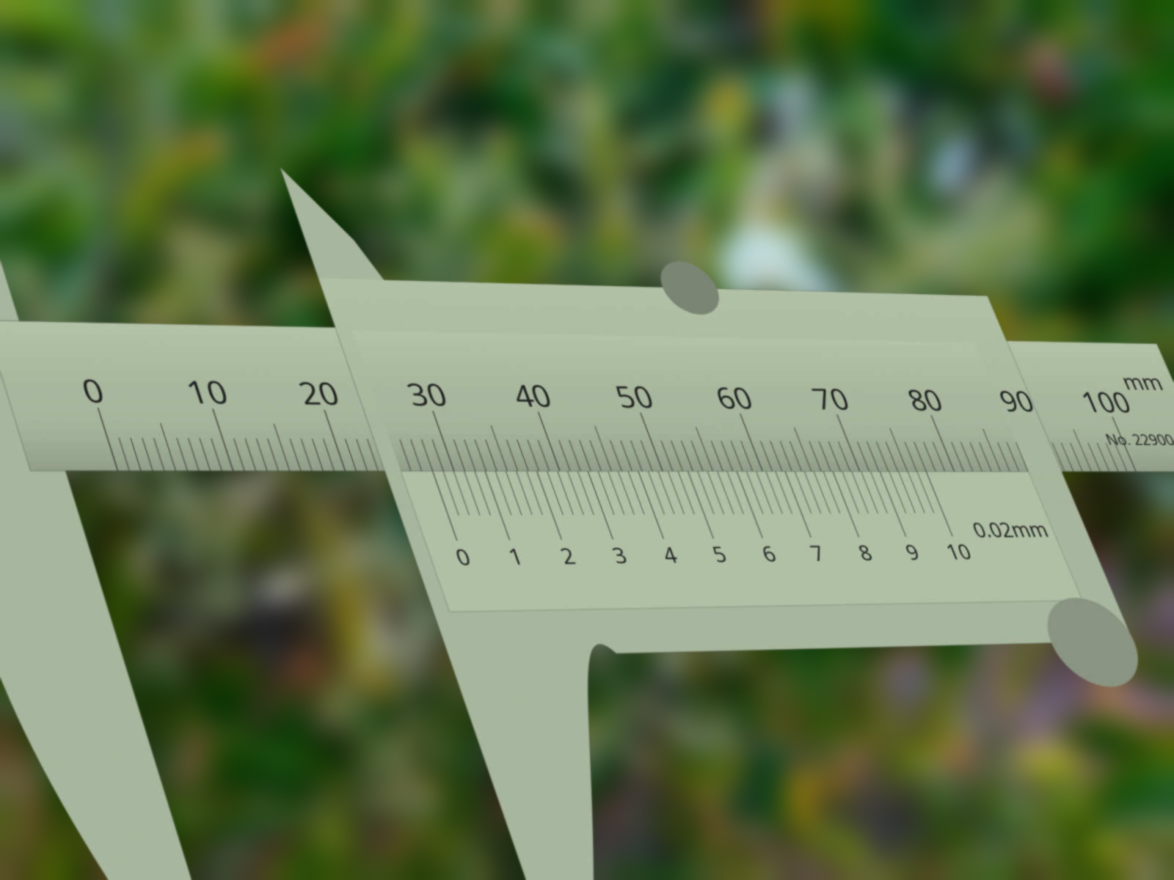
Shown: 28.0 mm
